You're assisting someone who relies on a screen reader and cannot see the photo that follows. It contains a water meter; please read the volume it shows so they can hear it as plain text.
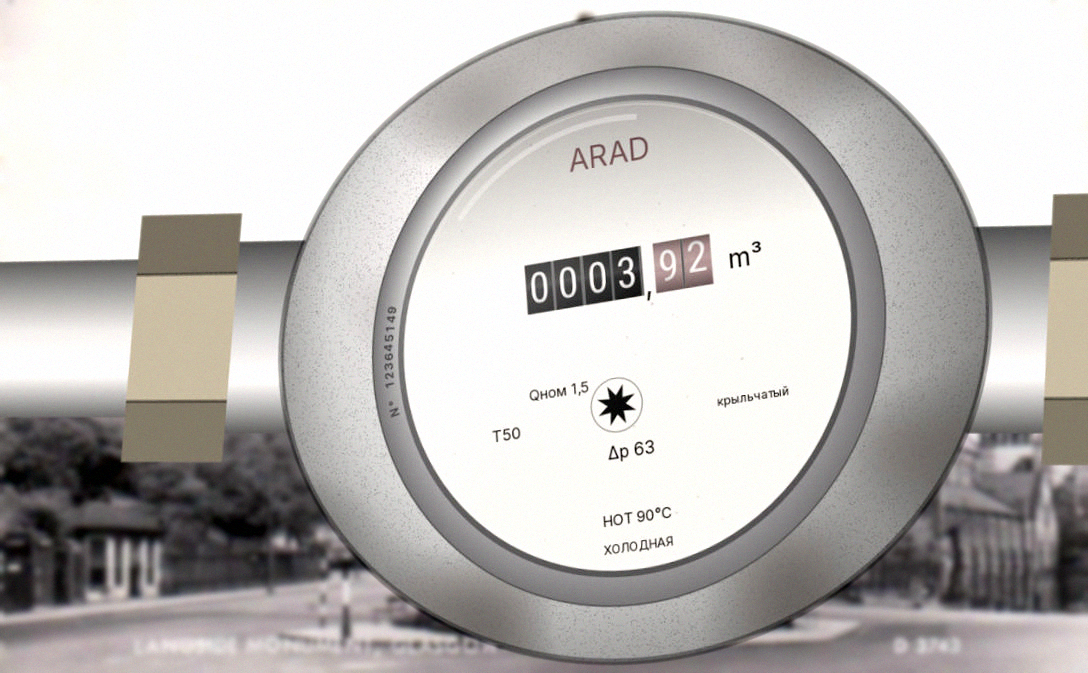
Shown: 3.92 m³
